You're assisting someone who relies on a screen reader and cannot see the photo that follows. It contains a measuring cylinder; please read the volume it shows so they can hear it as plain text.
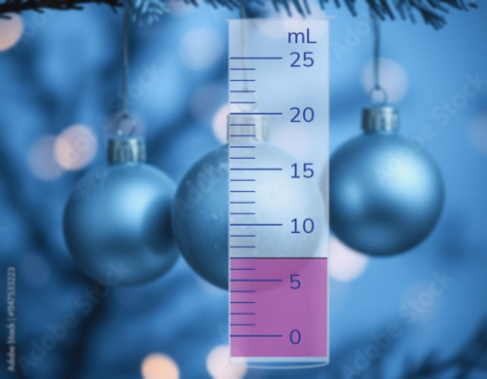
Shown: 7 mL
